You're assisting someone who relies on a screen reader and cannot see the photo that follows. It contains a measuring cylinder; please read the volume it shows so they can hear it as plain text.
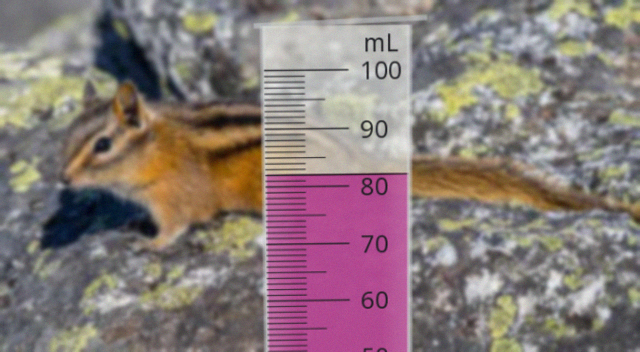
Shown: 82 mL
